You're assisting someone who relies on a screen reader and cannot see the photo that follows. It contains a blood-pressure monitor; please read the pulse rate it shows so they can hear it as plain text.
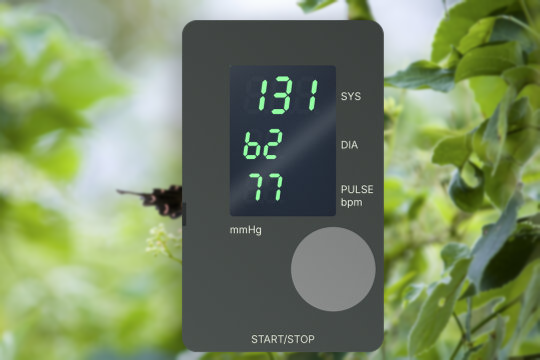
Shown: 77 bpm
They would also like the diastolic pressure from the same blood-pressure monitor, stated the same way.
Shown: 62 mmHg
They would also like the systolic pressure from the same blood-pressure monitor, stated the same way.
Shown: 131 mmHg
